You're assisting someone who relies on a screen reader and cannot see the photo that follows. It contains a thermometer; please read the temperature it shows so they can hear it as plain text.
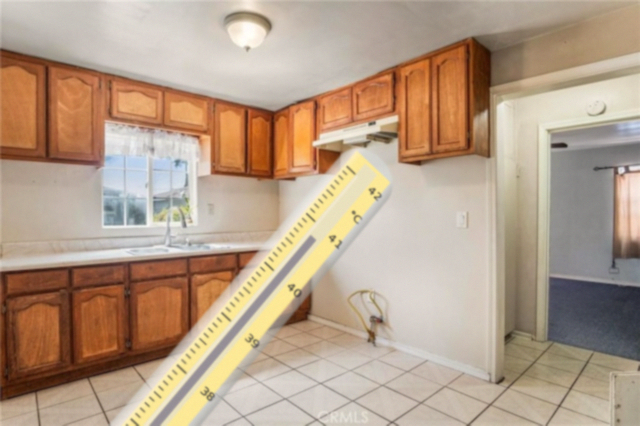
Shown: 40.8 °C
